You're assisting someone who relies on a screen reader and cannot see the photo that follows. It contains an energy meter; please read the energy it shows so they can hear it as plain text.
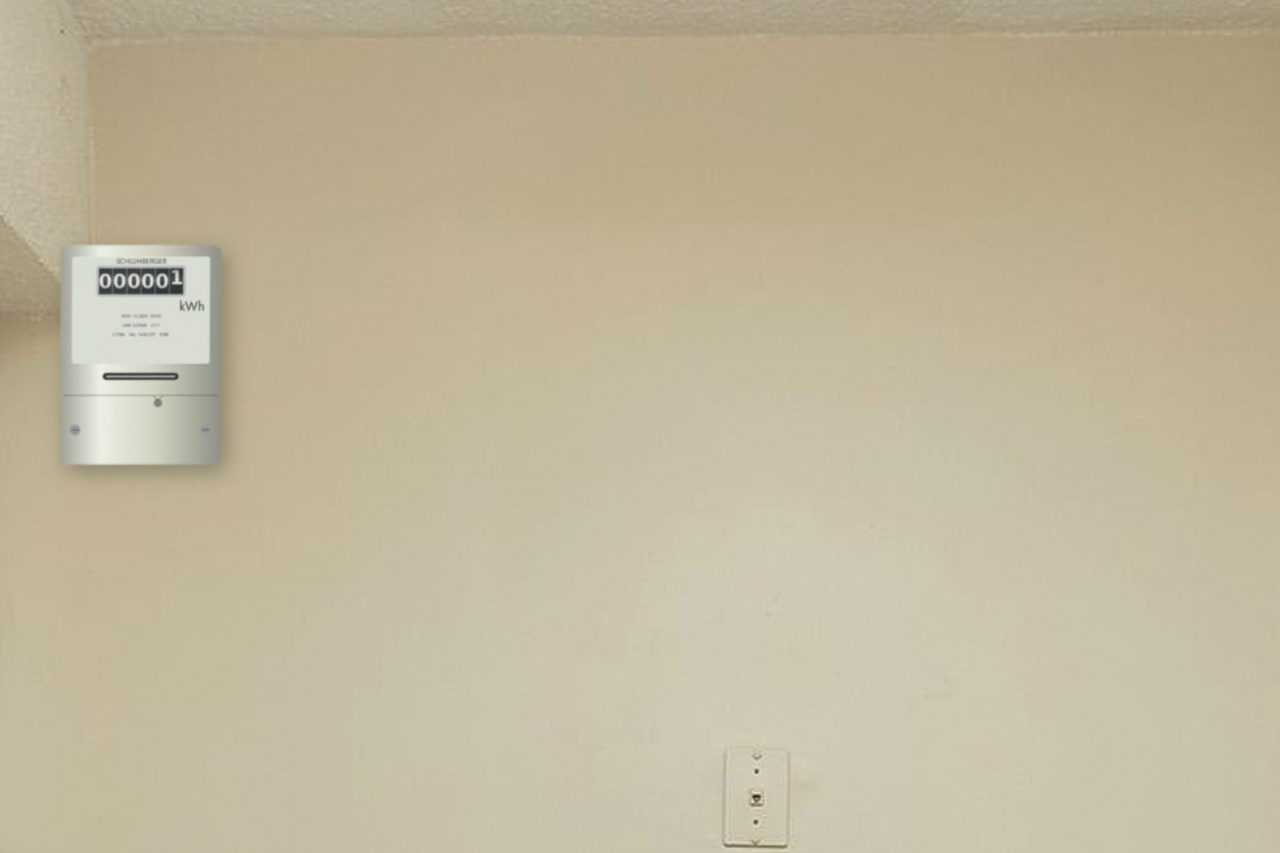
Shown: 1 kWh
